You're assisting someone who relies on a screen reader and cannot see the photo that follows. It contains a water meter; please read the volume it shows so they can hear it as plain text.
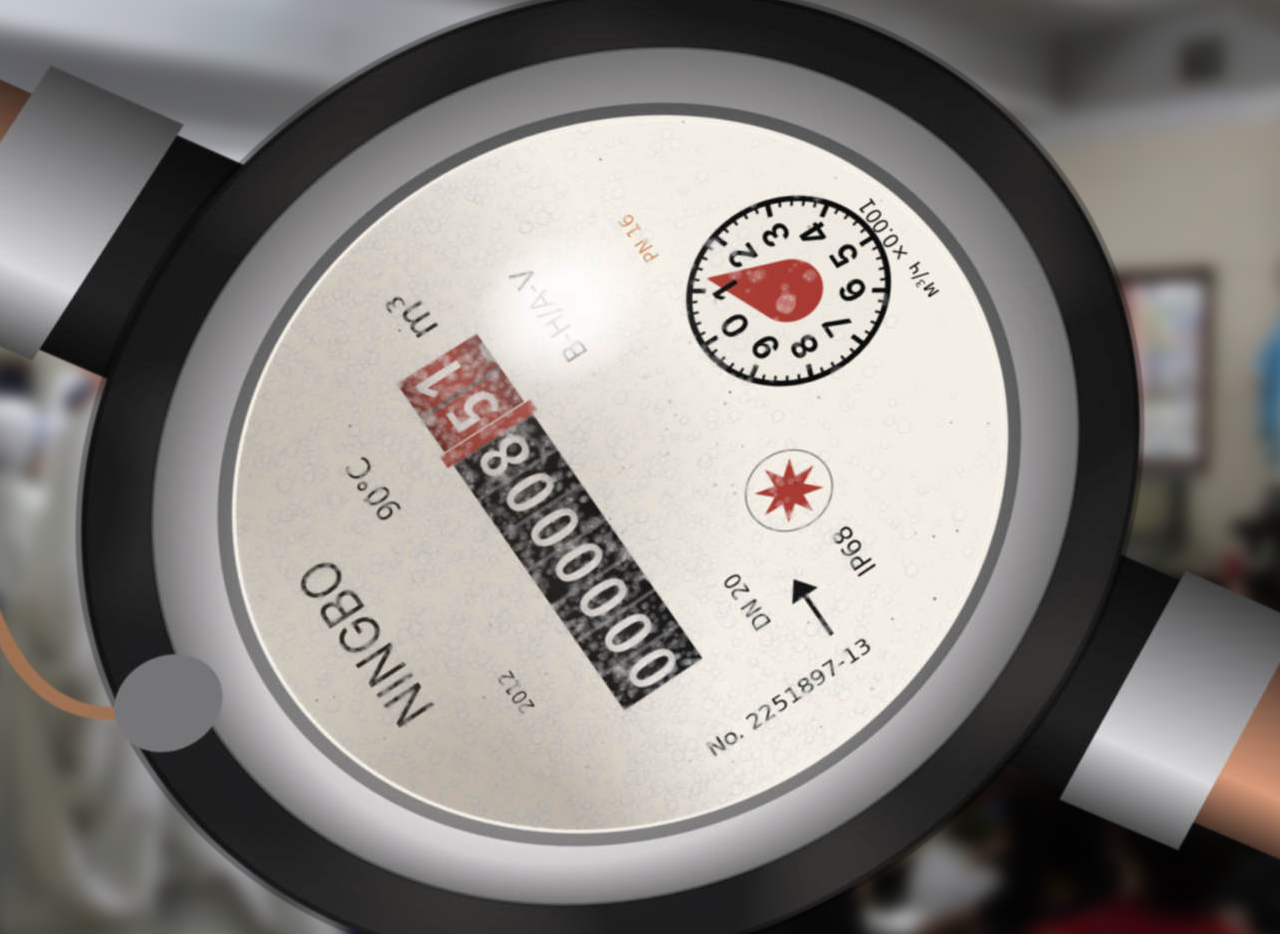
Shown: 8.511 m³
